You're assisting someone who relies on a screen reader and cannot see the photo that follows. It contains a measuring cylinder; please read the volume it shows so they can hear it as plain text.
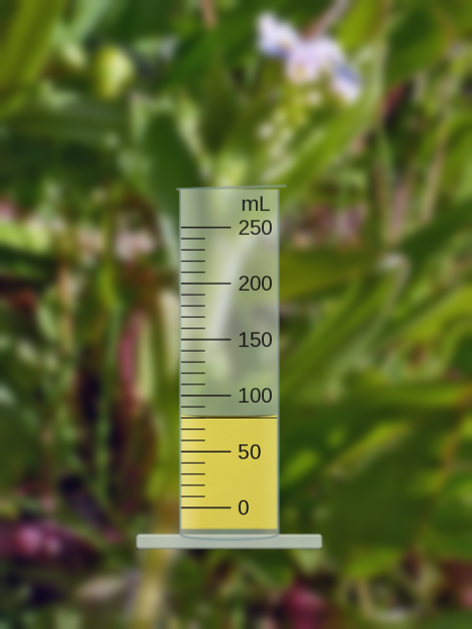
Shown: 80 mL
